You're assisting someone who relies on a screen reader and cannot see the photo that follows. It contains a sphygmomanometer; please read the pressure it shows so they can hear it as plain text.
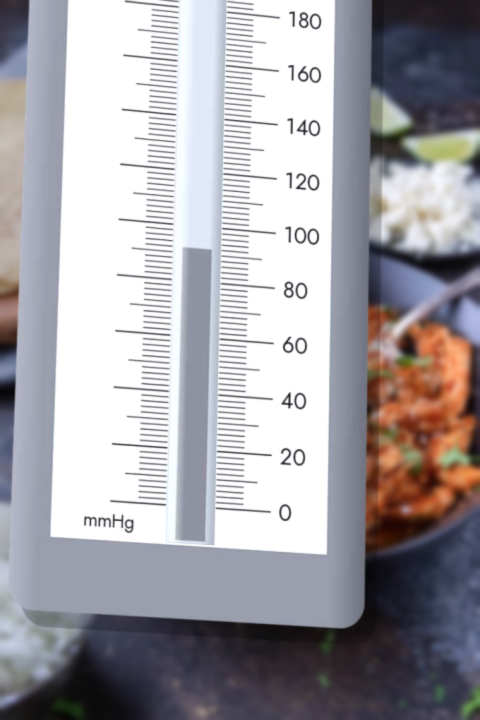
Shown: 92 mmHg
